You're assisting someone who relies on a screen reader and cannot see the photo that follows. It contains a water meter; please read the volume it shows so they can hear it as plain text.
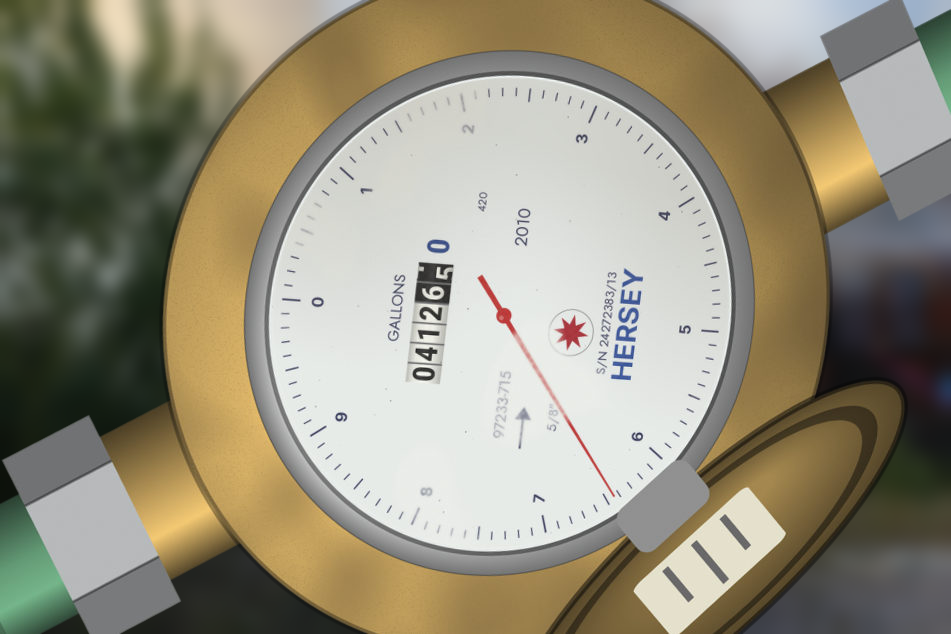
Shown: 412646.4 gal
